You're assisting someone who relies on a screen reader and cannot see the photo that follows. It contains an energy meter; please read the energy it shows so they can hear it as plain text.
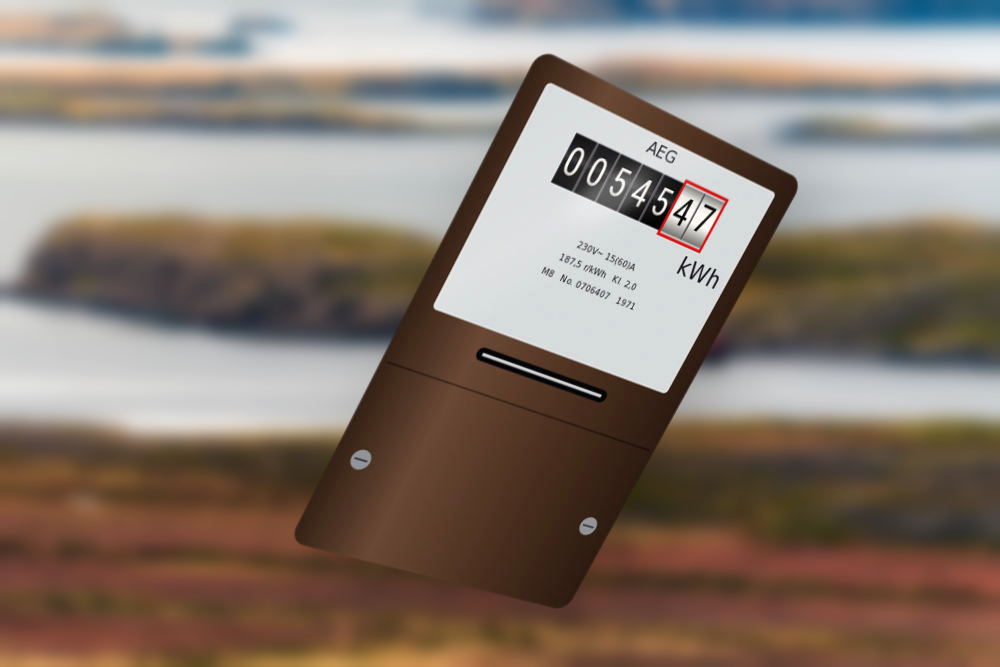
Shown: 545.47 kWh
